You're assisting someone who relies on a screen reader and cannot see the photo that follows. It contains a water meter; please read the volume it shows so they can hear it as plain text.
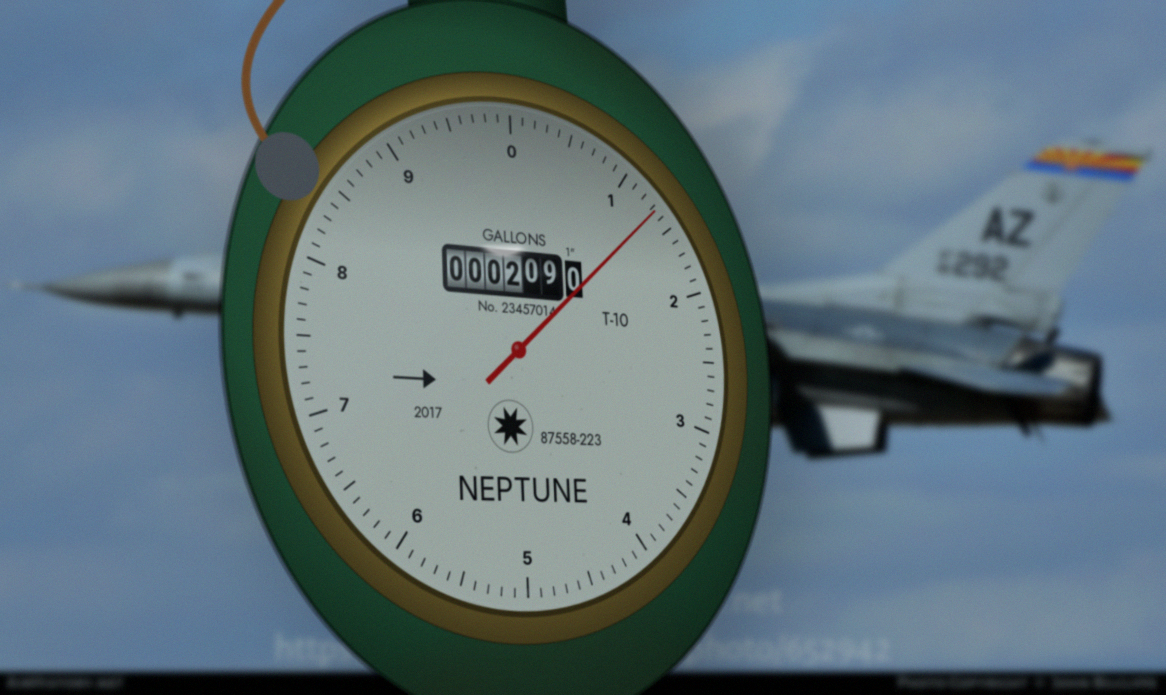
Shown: 2091.3 gal
